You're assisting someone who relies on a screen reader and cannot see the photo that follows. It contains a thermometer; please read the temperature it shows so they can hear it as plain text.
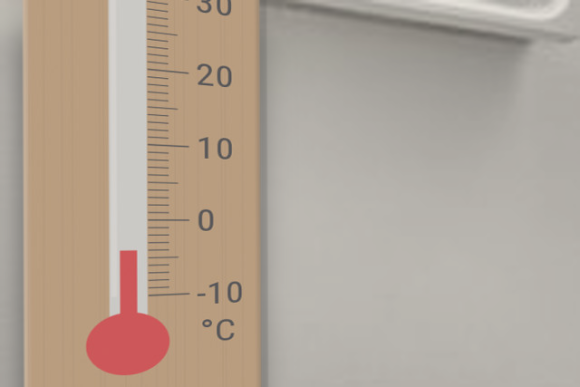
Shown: -4 °C
